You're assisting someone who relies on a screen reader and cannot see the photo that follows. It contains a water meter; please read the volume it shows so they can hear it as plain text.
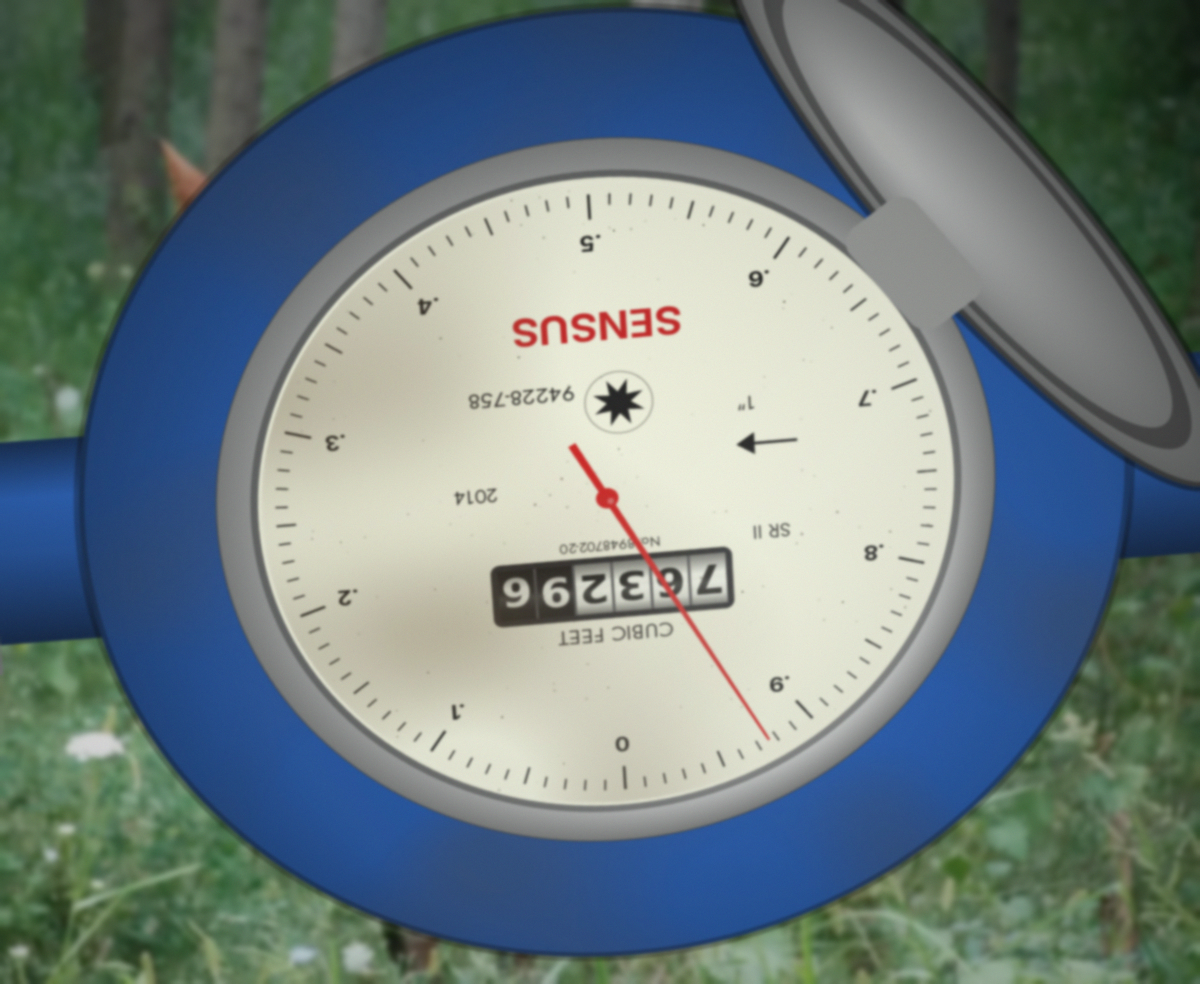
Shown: 763295.92 ft³
